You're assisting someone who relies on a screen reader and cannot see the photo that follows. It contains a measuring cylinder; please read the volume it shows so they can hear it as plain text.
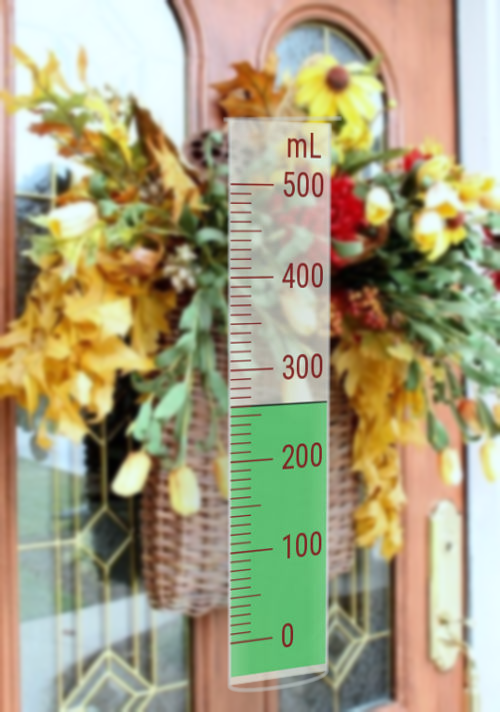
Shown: 260 mL
